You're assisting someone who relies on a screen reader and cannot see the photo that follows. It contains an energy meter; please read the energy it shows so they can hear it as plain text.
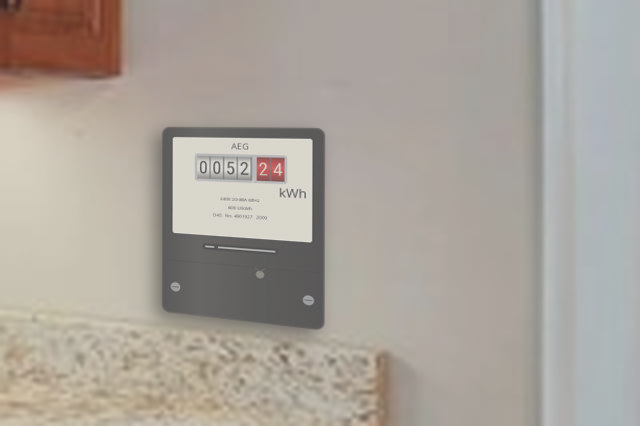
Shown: 52.24 kWh
